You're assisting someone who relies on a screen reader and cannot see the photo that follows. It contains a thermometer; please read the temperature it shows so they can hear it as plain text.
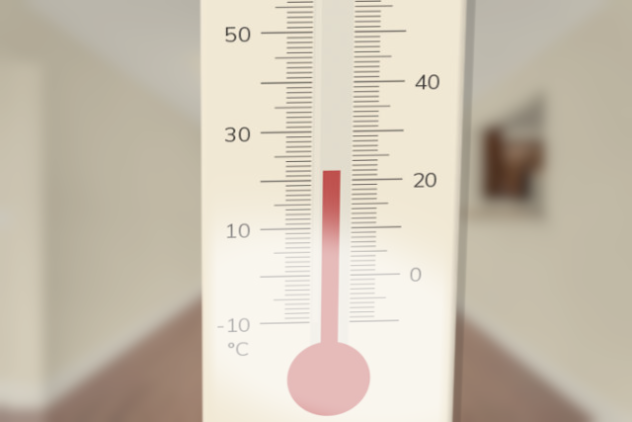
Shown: 22 °C
